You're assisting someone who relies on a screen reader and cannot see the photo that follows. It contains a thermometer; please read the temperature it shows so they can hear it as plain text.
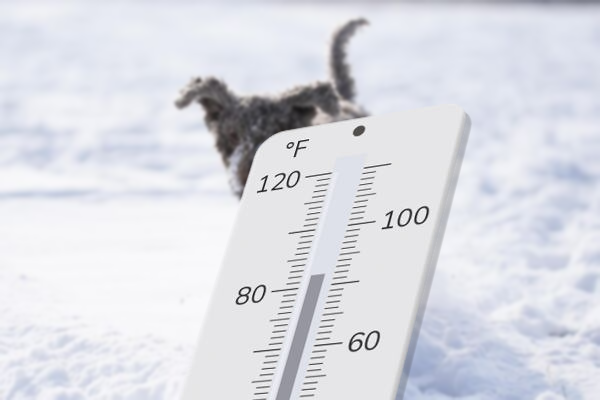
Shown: 84 °F
